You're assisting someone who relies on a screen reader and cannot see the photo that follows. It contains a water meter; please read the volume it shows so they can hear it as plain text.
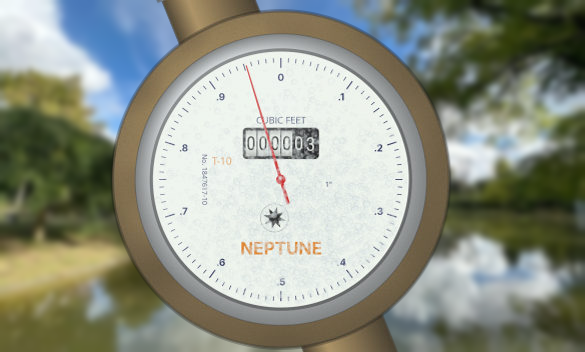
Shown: 2.95 ft³
